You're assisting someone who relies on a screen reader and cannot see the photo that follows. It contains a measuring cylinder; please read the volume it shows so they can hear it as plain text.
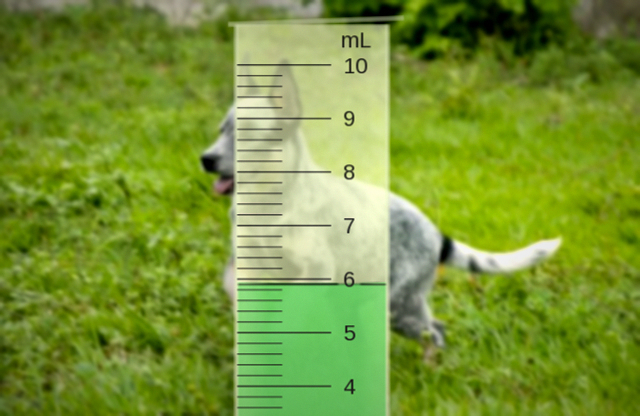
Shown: 5.9 mL
